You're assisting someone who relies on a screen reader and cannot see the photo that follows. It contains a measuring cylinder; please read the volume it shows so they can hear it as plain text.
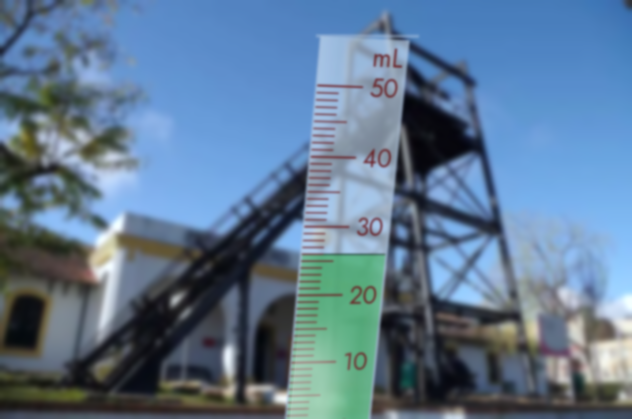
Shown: 26 mL
